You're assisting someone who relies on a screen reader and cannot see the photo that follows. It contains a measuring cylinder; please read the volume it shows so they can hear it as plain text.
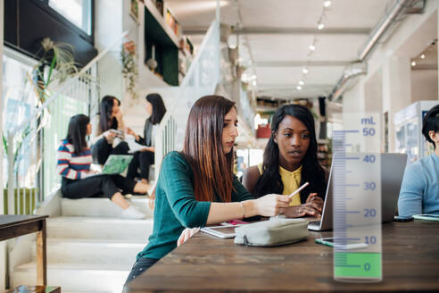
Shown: 5 mL
